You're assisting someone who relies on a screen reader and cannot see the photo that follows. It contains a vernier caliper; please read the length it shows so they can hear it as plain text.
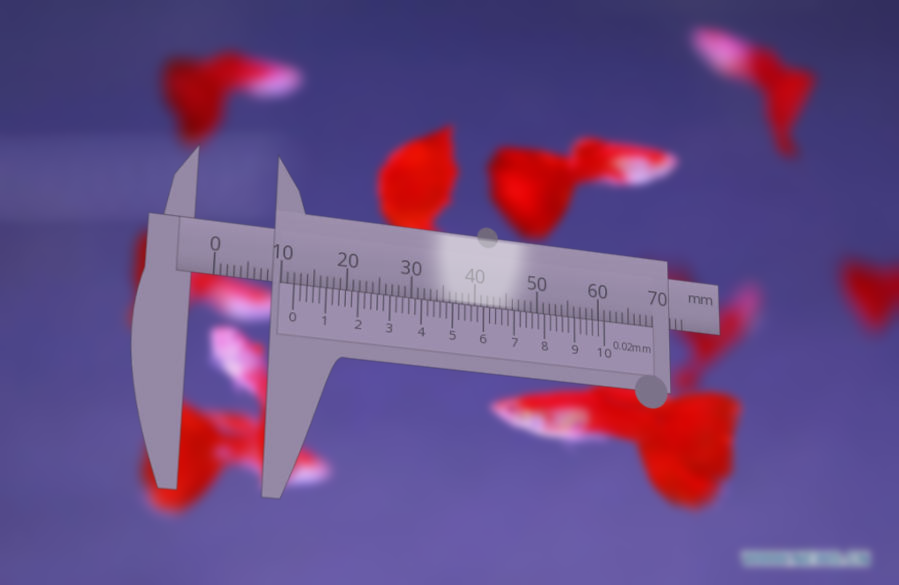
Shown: 12.0 mm
